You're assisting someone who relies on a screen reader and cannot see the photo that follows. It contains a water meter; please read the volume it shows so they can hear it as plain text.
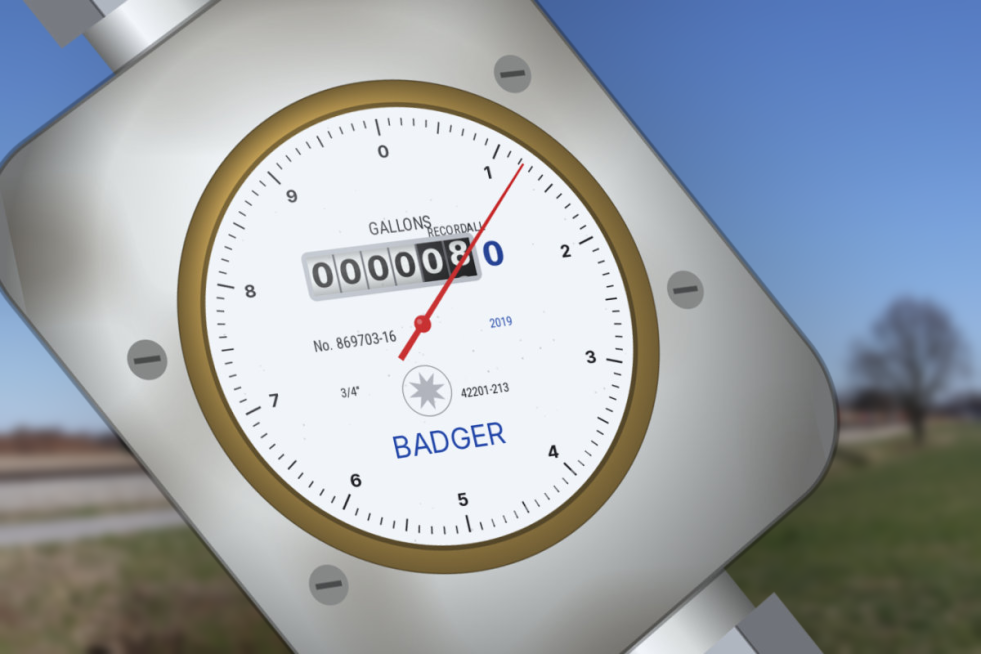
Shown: 81.2 gal
